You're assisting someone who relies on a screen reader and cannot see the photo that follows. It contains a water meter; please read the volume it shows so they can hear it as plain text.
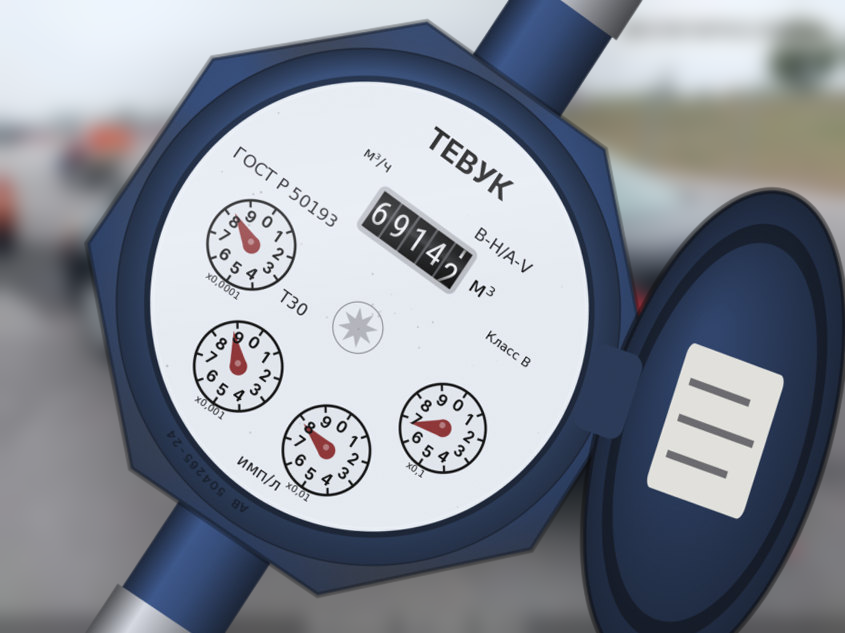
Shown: 69141.6788 m³
